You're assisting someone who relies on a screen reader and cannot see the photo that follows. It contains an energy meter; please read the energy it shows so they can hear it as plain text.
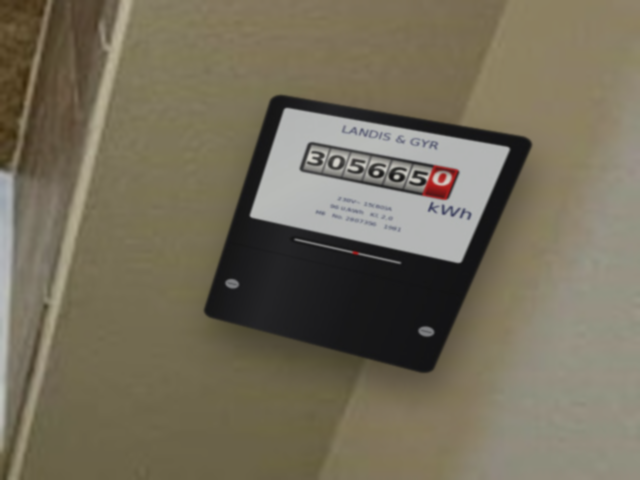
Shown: 305665.0 kWh
